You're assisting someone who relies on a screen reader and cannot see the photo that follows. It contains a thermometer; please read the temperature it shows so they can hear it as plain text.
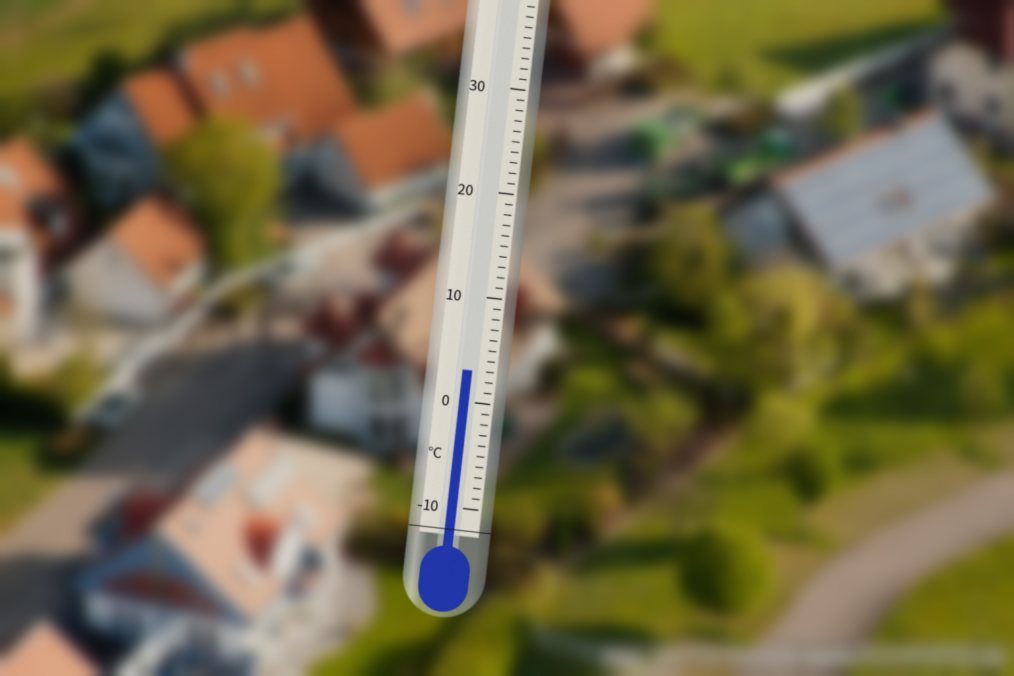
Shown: 3 °C
